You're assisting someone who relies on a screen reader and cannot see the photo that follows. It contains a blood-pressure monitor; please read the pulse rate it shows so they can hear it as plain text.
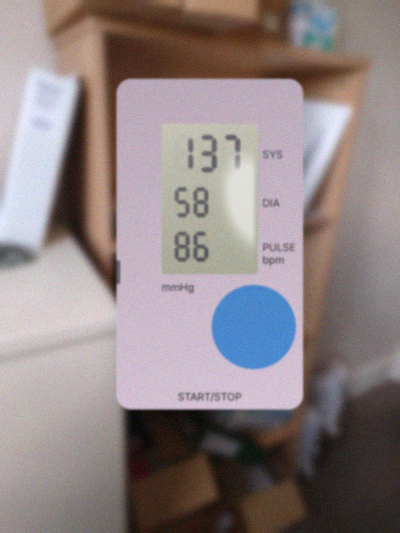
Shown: 86 bpm
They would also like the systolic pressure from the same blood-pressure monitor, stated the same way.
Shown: 137 mmHg
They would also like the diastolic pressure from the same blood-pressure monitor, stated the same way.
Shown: 58 mmHg
